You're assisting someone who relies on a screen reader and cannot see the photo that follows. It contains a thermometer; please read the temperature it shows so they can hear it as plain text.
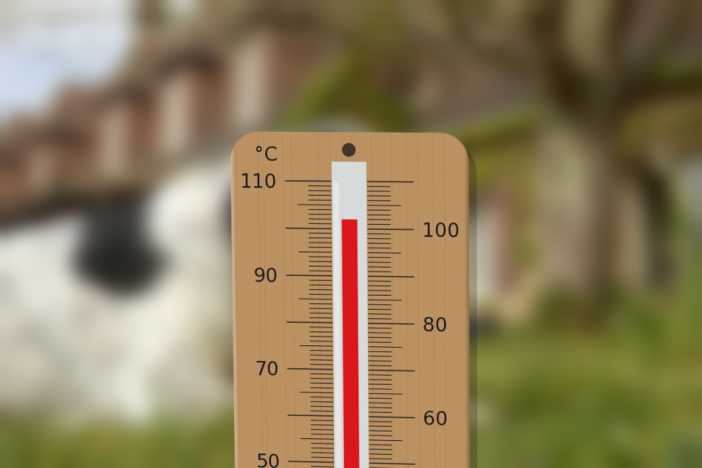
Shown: 102 °C
